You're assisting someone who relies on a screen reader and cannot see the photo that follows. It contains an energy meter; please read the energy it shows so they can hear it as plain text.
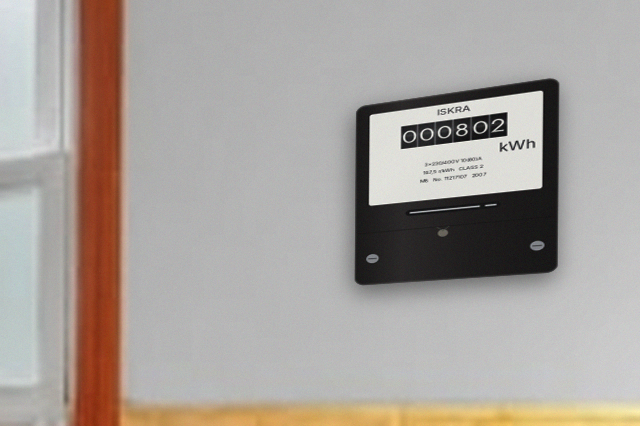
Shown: 802 kWh
